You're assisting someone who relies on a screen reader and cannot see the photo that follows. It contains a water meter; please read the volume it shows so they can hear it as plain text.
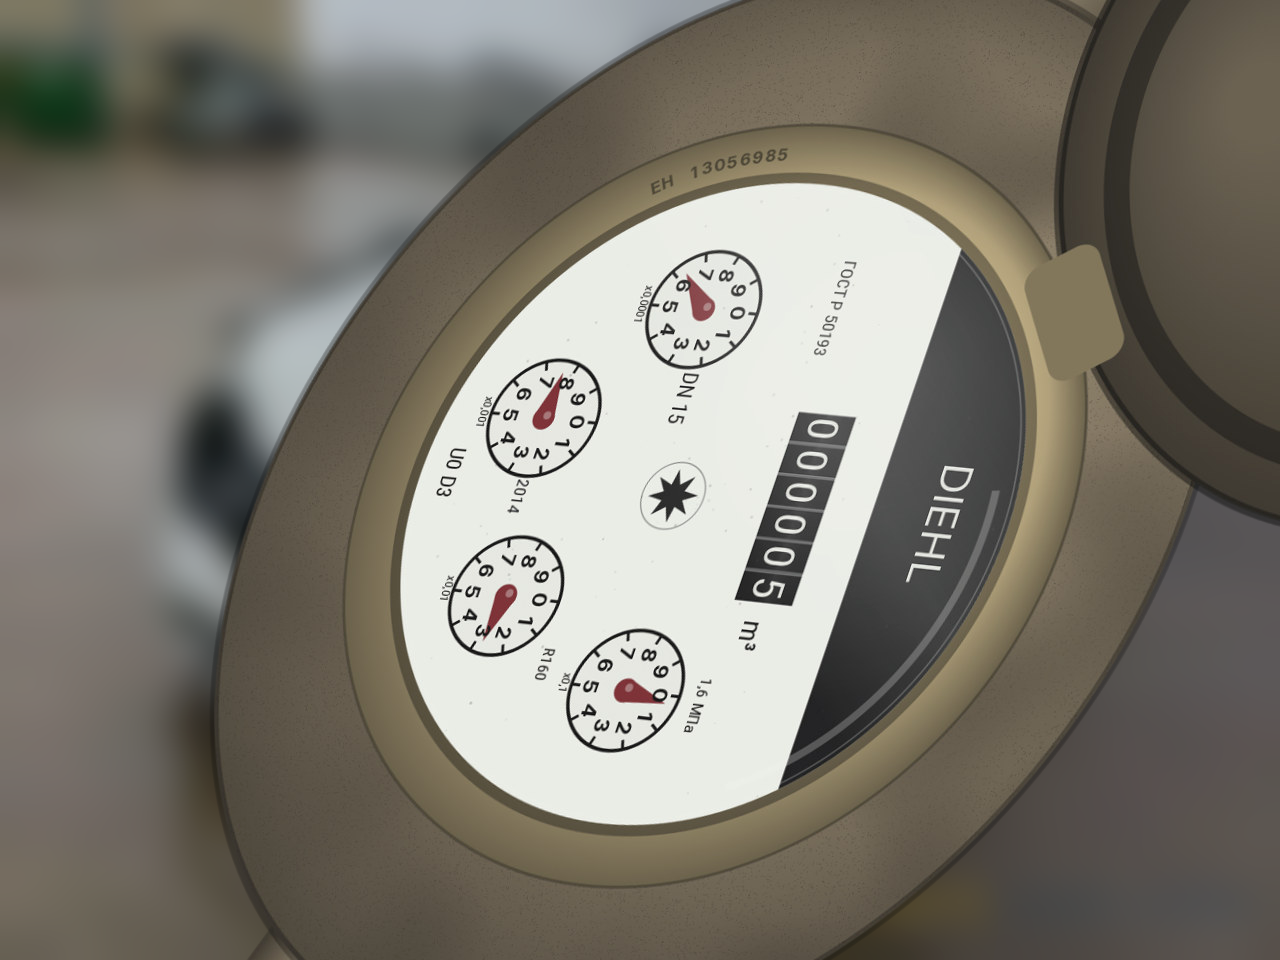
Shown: 5.0276 m³
